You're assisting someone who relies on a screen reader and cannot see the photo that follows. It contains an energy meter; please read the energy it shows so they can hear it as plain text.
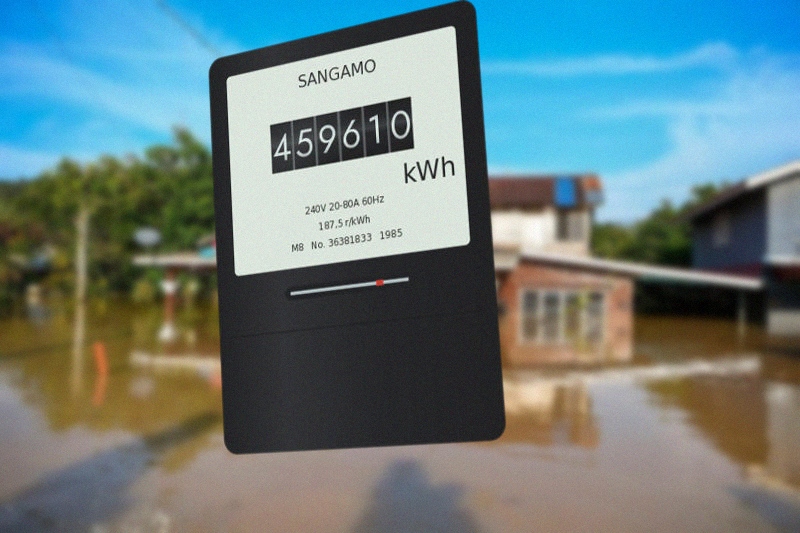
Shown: 459610 kWh
